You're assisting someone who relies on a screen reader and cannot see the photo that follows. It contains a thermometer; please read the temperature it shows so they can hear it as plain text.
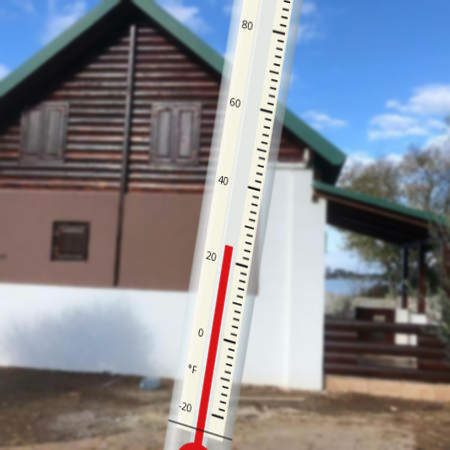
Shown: 24 °F
